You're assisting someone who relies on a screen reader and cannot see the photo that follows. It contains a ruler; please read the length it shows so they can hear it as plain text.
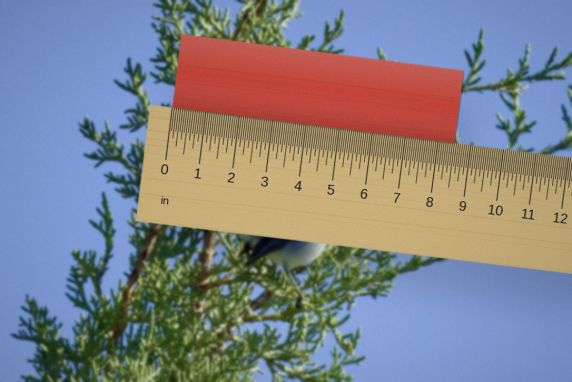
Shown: 8.5 in
